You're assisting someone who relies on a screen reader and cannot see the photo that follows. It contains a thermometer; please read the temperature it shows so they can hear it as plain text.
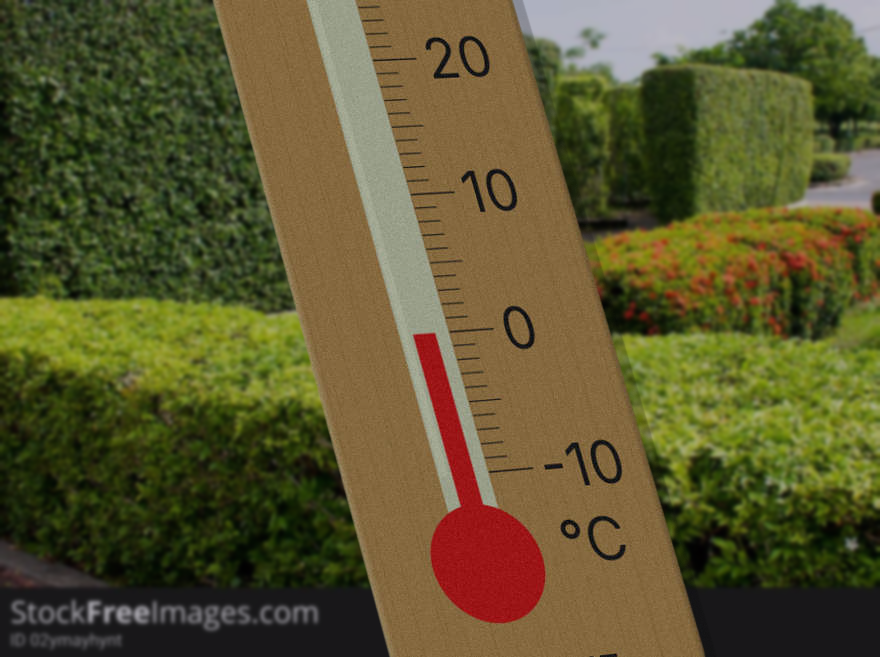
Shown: 0 °C
